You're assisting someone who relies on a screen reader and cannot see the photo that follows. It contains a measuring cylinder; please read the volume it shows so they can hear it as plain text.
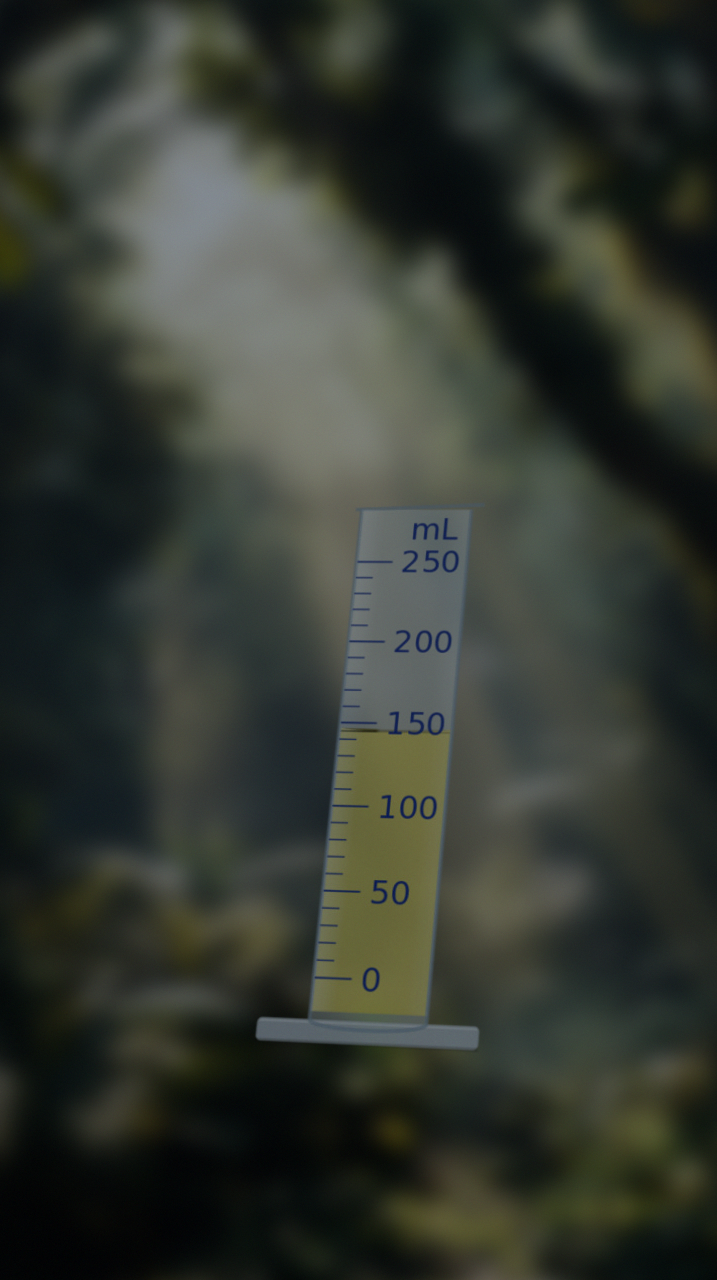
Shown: 145 mL
